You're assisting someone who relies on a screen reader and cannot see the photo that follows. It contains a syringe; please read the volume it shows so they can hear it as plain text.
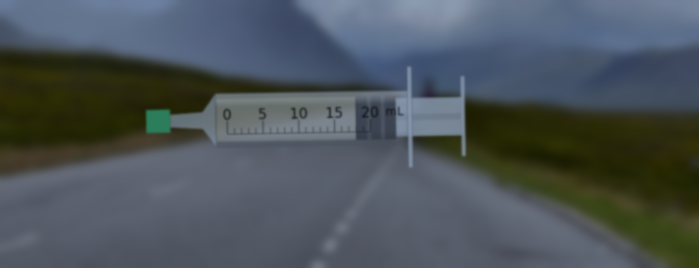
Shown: 18 mL
